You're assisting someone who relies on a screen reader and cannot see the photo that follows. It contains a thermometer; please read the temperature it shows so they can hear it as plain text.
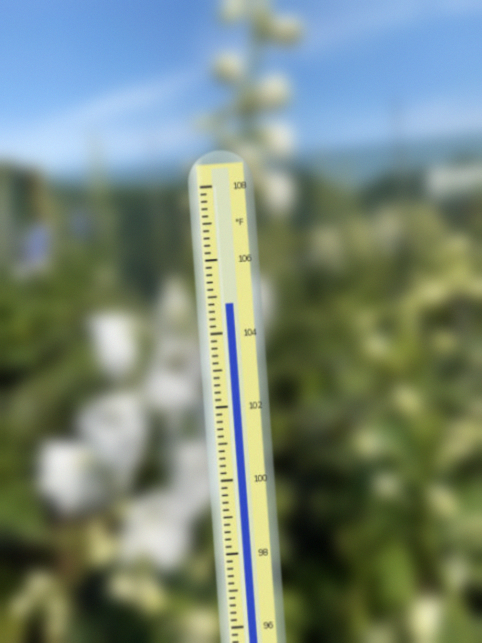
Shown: 104.8 °F
